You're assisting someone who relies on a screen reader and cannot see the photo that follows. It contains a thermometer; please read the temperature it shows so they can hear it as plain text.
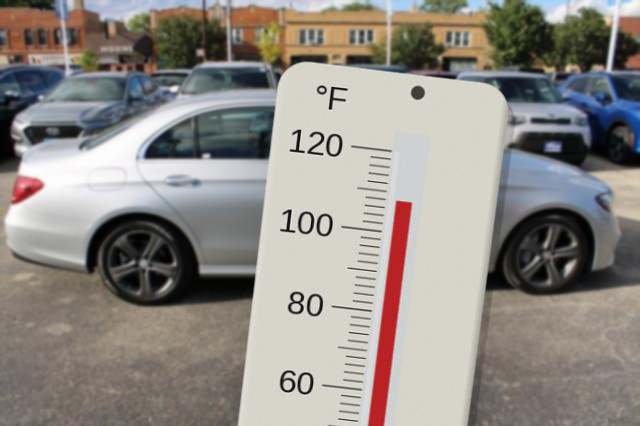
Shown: 108 °F
